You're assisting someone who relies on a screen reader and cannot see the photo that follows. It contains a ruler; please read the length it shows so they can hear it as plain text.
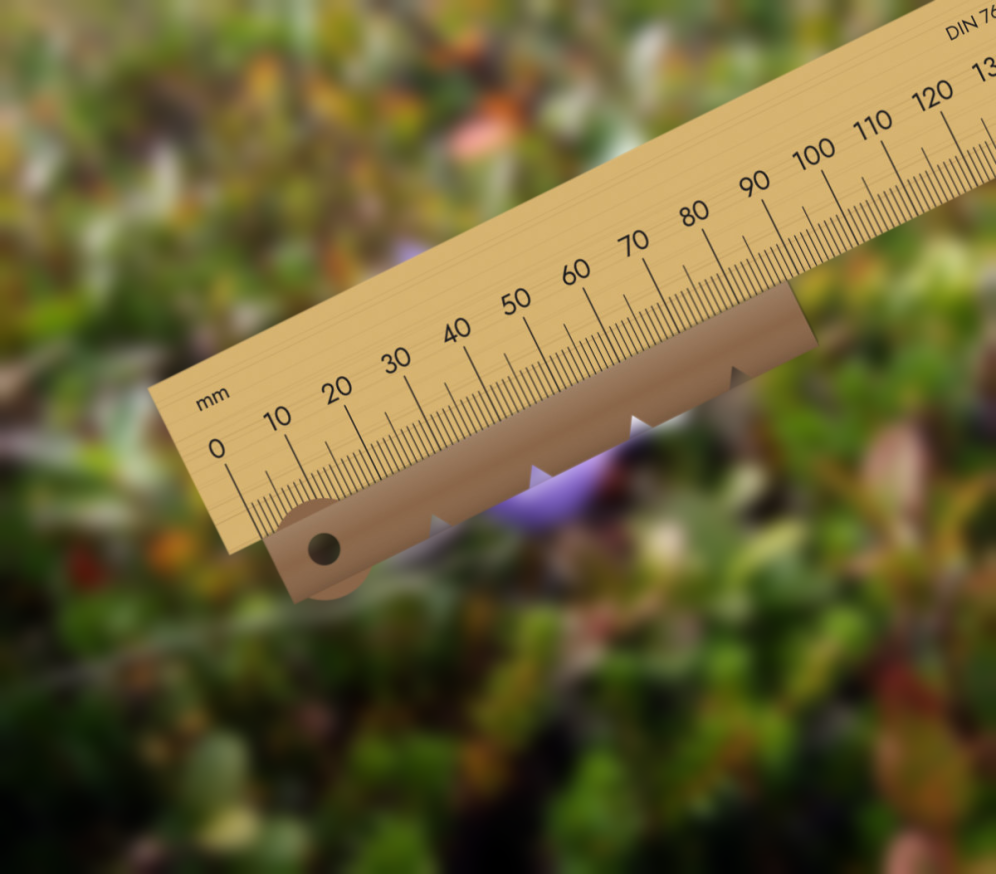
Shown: 88 mm
